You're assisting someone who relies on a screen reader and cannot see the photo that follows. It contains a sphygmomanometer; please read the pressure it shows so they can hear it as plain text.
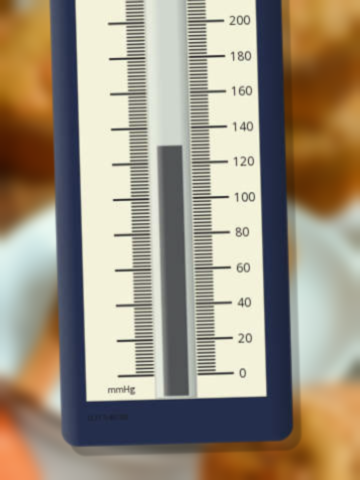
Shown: 130 mmHg
